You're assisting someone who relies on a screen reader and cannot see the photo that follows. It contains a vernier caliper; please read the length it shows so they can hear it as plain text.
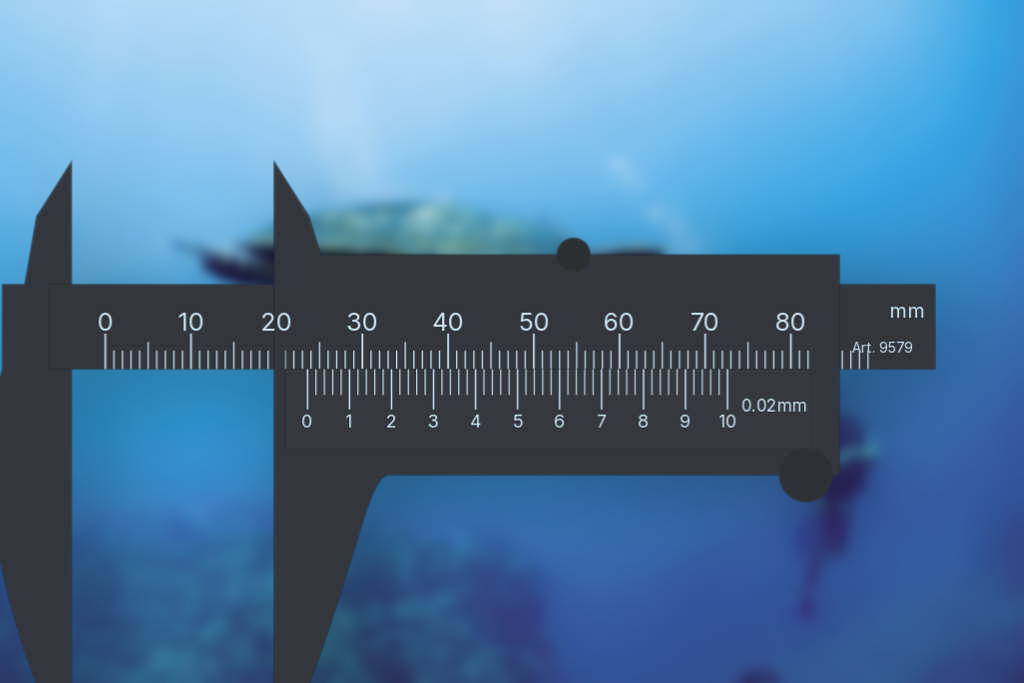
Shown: 23.6 mm
